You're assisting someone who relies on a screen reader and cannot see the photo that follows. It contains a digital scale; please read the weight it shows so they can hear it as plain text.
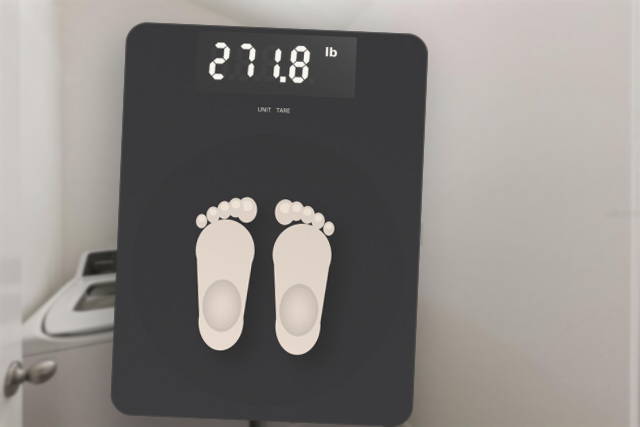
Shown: 271.8 lb
